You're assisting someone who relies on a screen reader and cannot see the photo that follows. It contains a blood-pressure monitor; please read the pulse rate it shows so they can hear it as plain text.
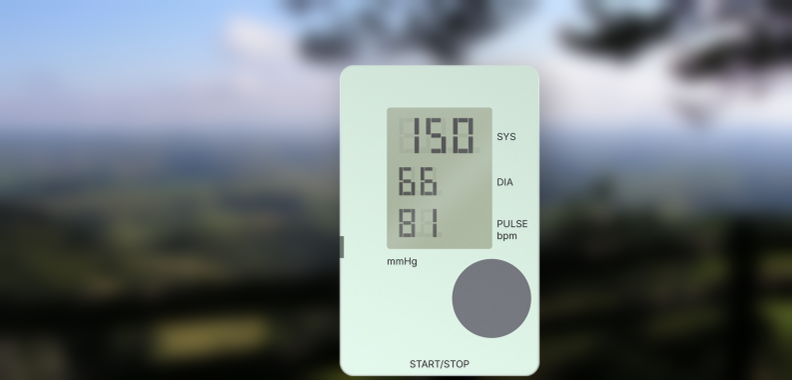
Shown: 81 bpm
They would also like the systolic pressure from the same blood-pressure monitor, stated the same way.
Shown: 150 mmHg
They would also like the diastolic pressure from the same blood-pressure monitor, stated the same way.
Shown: 66 mmHg
